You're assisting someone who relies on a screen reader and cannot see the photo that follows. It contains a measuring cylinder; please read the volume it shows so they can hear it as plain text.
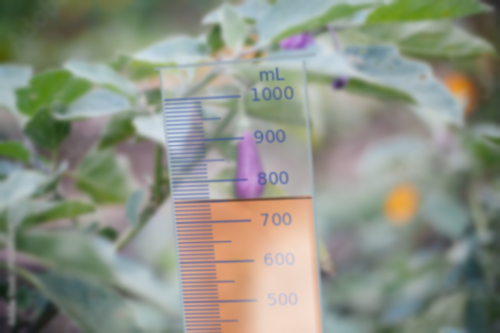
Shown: 750 mL
